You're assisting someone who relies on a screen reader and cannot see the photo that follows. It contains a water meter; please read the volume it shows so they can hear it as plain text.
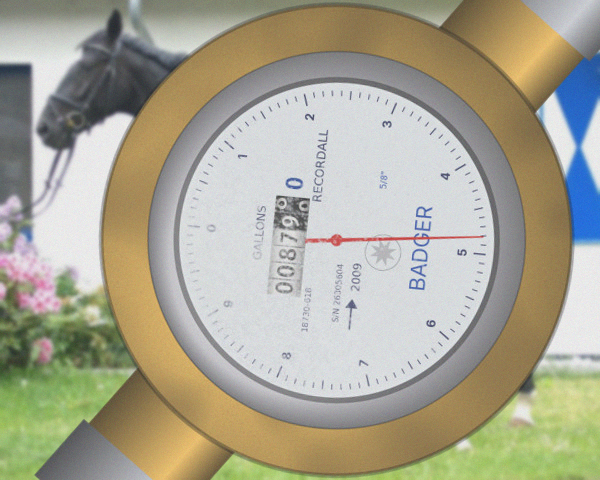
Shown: 87984.8 gal
